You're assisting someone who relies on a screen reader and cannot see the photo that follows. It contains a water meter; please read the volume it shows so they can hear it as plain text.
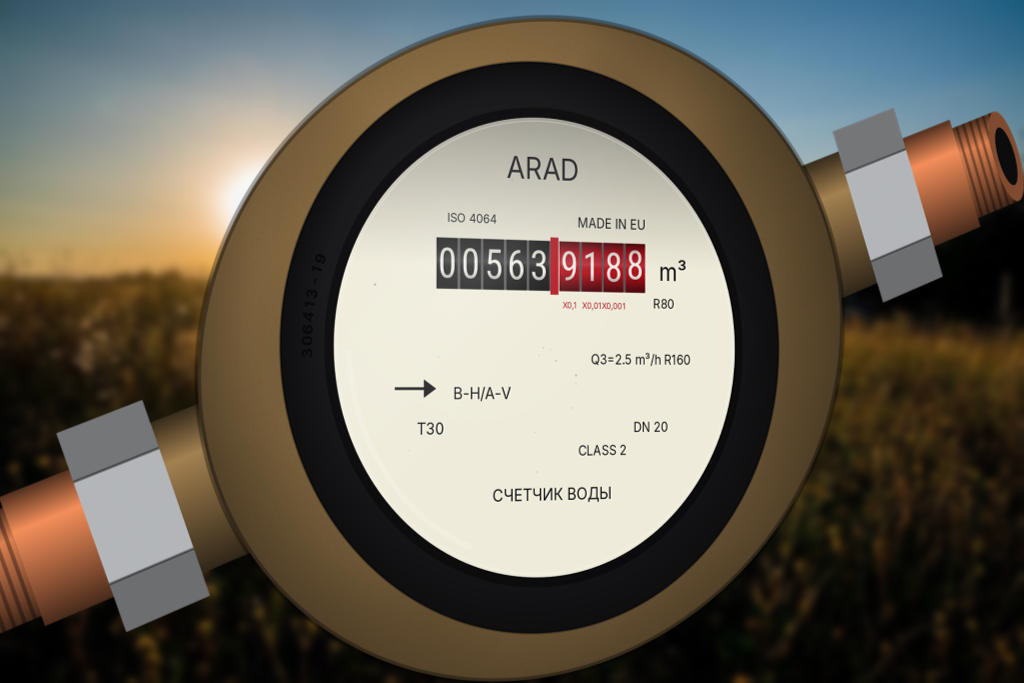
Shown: 563.9188 m³
